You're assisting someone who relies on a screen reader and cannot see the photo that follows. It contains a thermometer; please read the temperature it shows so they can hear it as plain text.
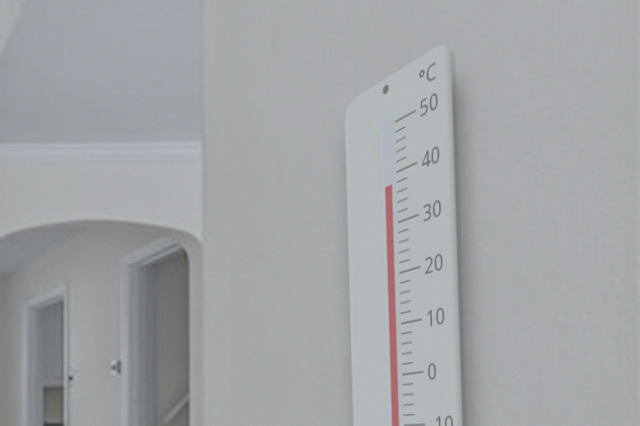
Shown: 38 °C
